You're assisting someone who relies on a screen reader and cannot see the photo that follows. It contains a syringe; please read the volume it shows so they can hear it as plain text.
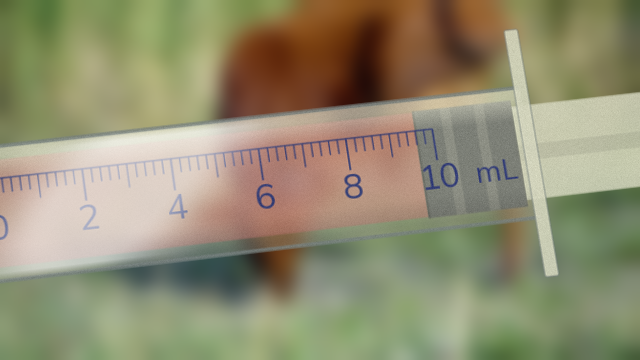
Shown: 9.6 mL
